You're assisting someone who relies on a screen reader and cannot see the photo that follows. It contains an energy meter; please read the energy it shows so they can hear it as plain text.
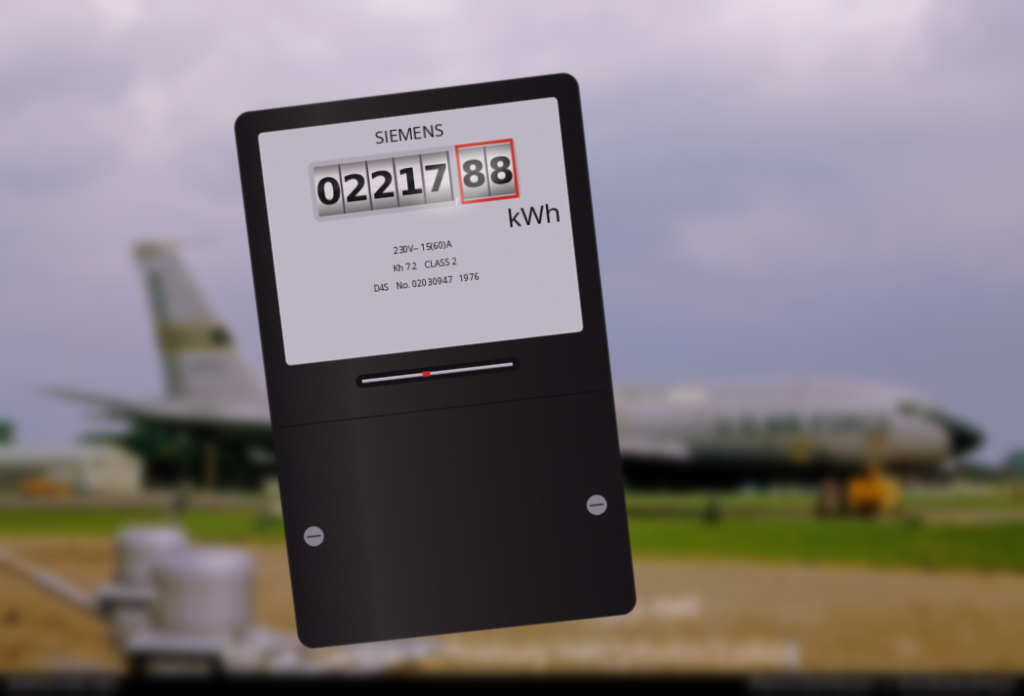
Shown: 2217.88 kWh
